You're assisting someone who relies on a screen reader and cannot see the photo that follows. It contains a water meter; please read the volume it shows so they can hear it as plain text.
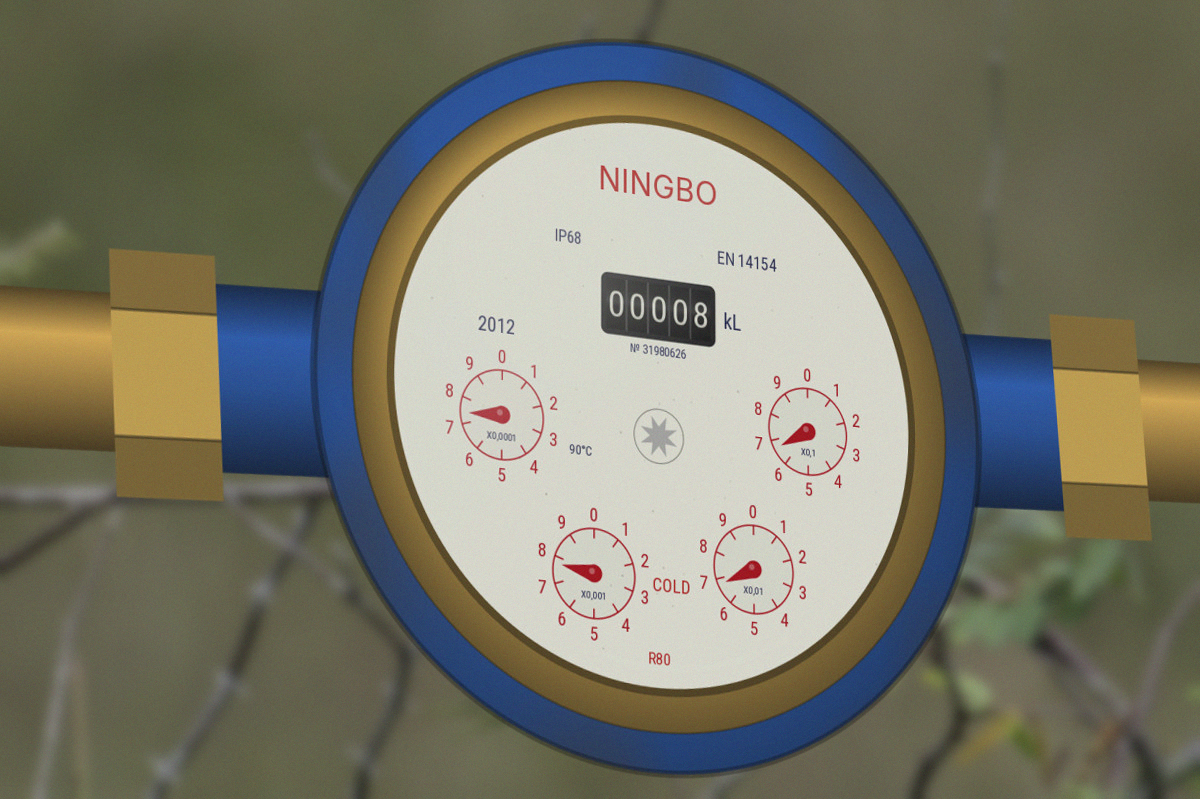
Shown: 8.6677 kL
